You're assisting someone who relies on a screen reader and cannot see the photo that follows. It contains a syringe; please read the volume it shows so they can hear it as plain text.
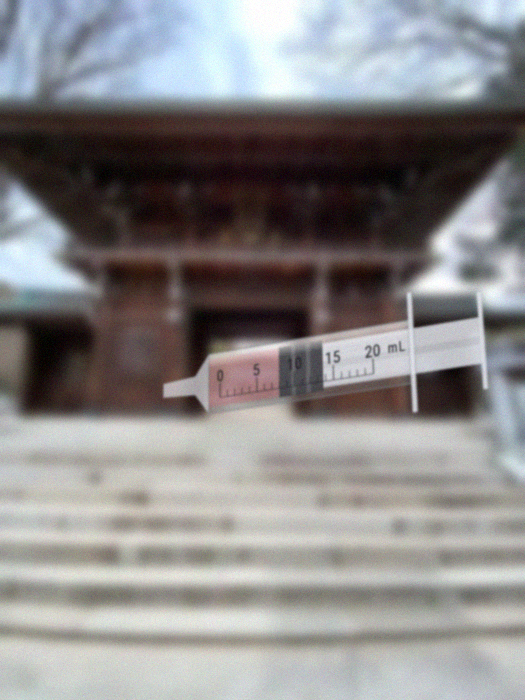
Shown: 8 mL
